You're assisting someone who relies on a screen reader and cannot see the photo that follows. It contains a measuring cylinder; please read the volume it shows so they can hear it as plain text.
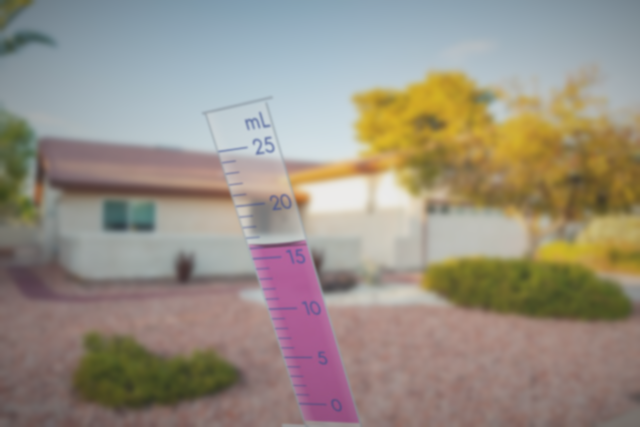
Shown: 16 mL
